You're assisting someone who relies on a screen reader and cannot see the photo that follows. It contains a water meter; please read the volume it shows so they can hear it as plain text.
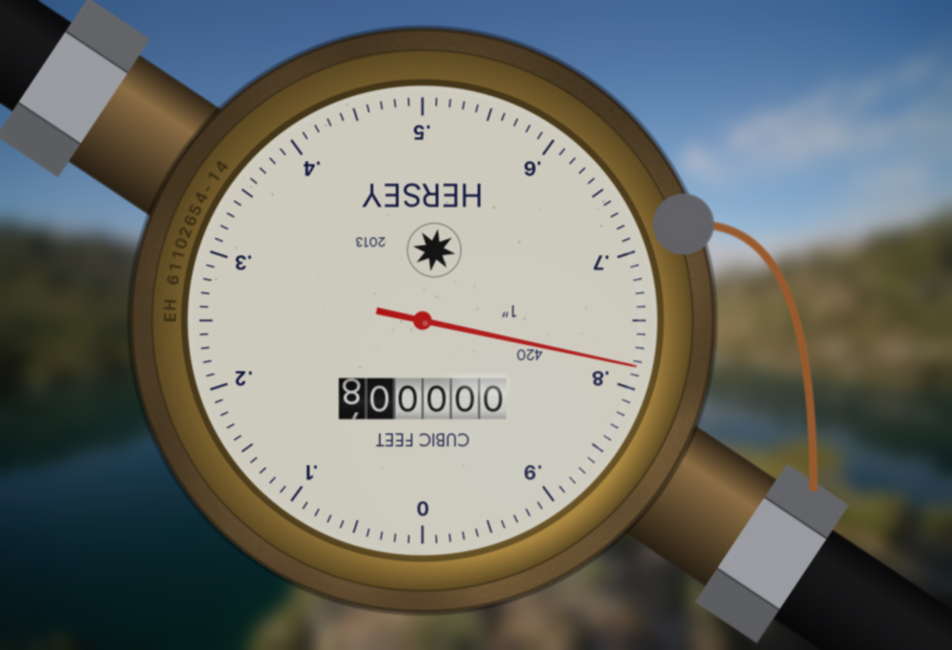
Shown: 7.78 ft³
